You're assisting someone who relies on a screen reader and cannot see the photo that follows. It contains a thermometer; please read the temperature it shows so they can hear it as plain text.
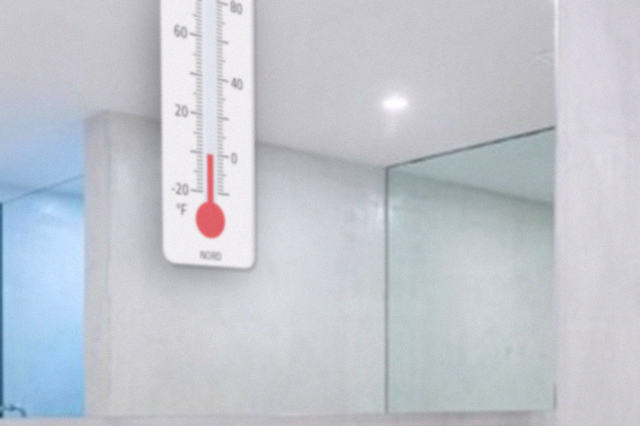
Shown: 0 °F
